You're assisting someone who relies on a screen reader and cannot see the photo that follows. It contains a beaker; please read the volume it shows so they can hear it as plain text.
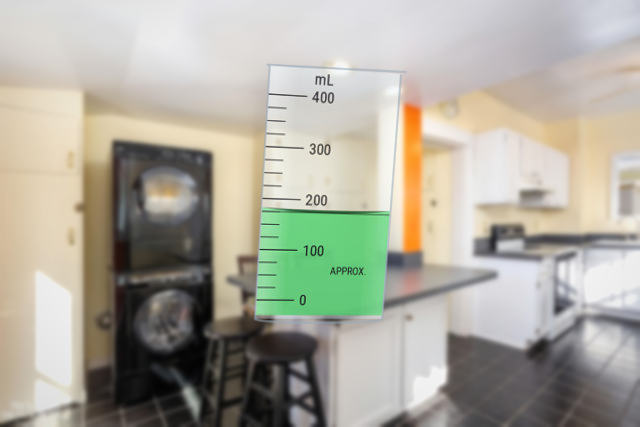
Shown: 175 mL
